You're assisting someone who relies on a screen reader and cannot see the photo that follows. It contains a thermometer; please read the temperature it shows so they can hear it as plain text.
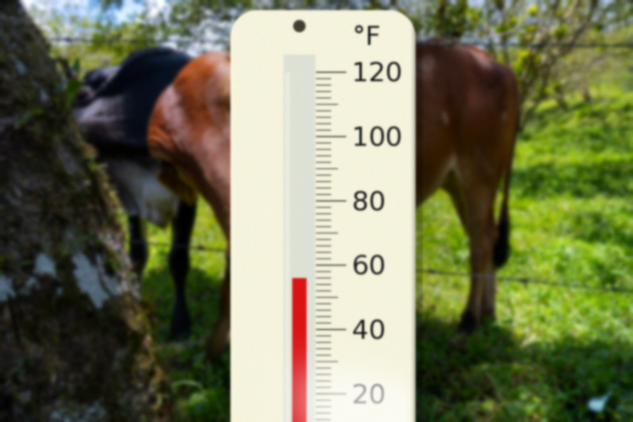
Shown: 56 °F
